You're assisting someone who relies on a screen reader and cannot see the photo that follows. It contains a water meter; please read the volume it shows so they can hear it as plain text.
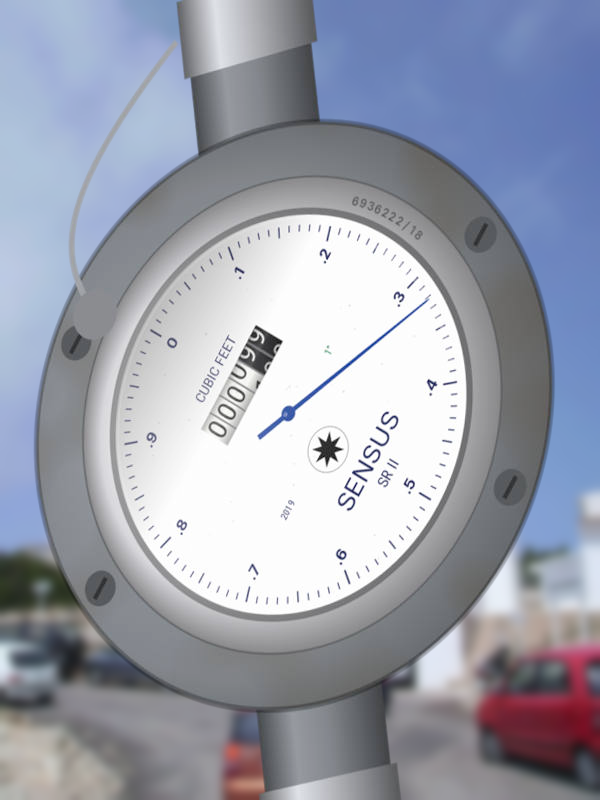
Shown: 99.32 ft³
